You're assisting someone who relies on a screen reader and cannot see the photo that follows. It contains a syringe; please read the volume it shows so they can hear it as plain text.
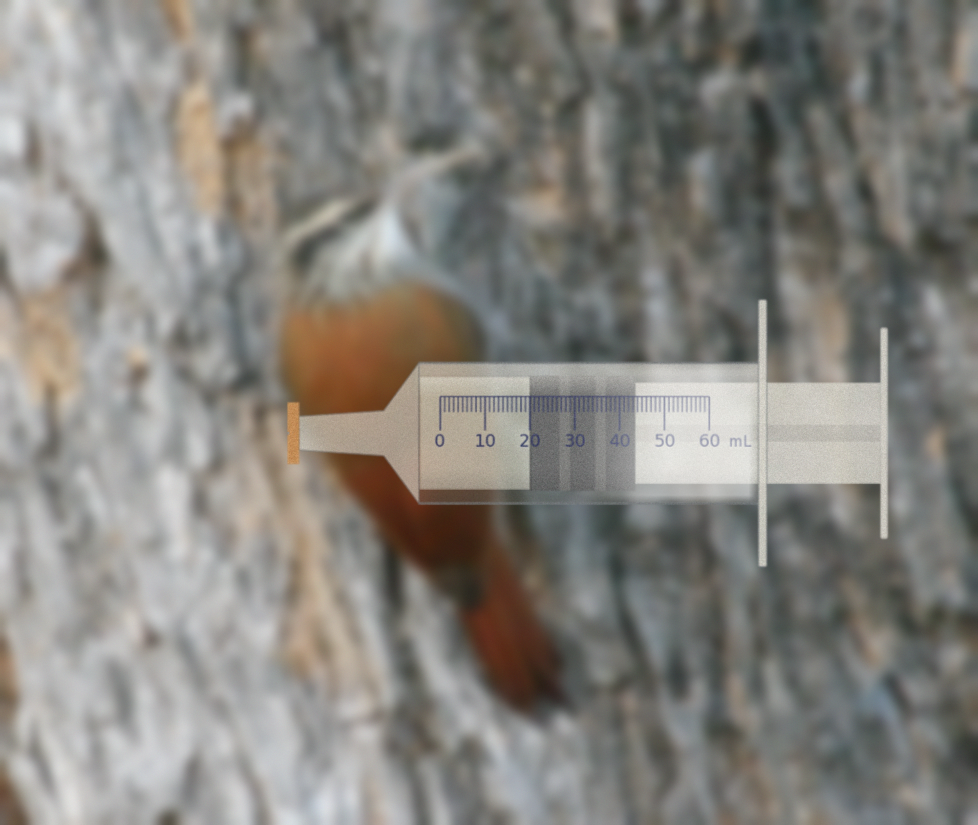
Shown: 20 mL
